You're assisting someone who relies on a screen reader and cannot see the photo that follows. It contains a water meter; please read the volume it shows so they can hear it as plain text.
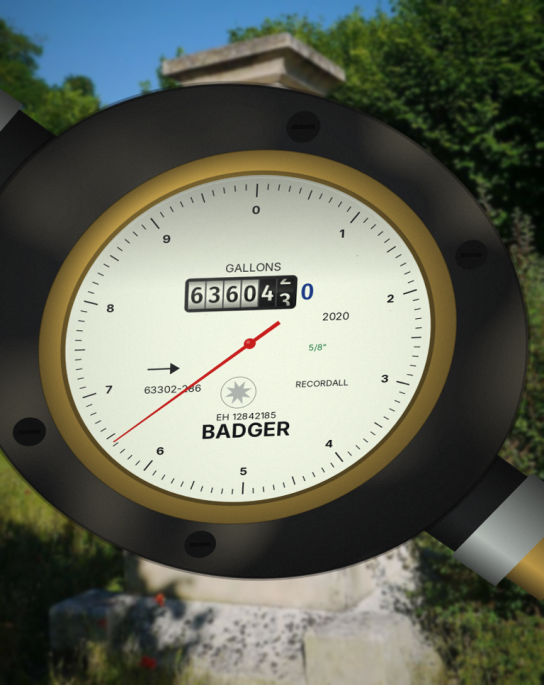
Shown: 6360426.4 gal
